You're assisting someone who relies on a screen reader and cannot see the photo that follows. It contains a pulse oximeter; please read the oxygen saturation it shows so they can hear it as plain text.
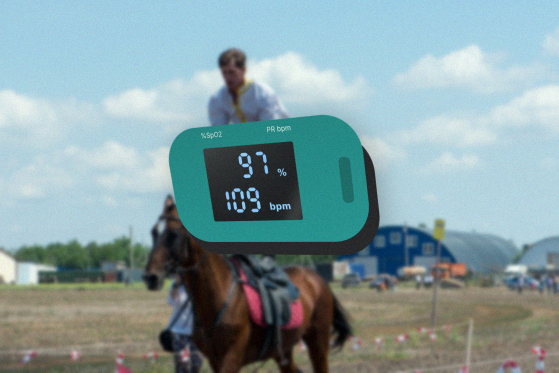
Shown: 97 %
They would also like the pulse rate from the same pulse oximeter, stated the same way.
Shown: 109 bpm
